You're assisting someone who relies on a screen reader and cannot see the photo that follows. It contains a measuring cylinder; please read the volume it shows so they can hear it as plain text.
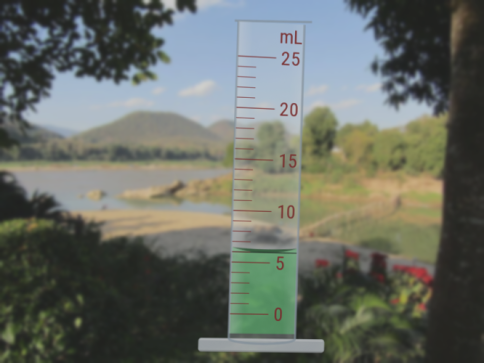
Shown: 6 mL
